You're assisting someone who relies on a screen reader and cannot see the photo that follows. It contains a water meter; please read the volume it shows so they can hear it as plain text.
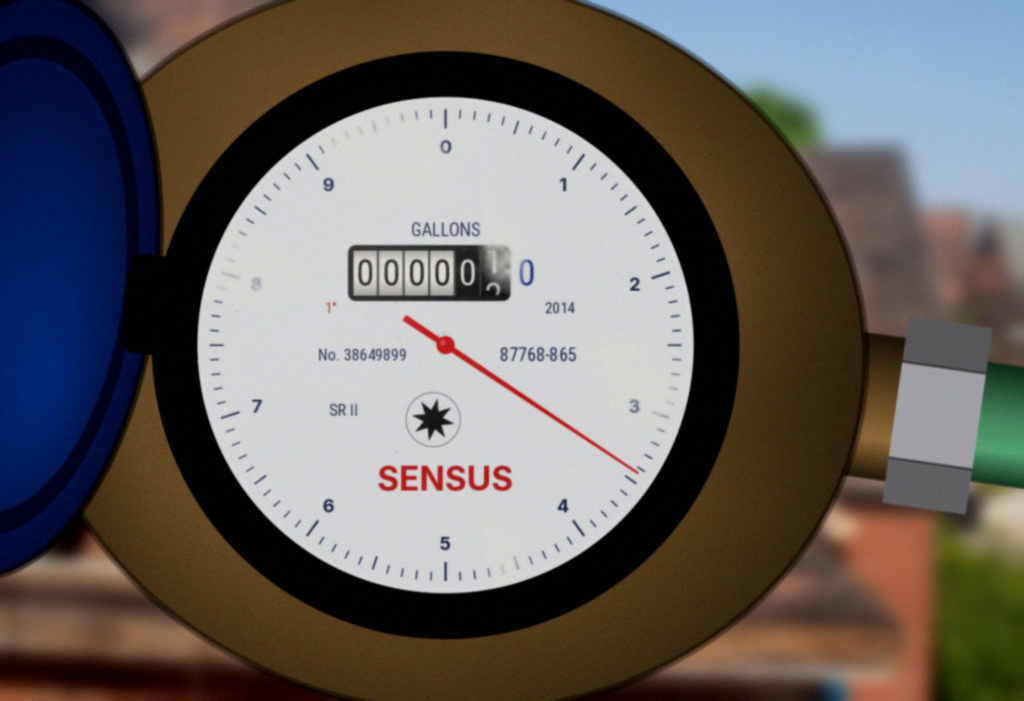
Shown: 13.4 gal
